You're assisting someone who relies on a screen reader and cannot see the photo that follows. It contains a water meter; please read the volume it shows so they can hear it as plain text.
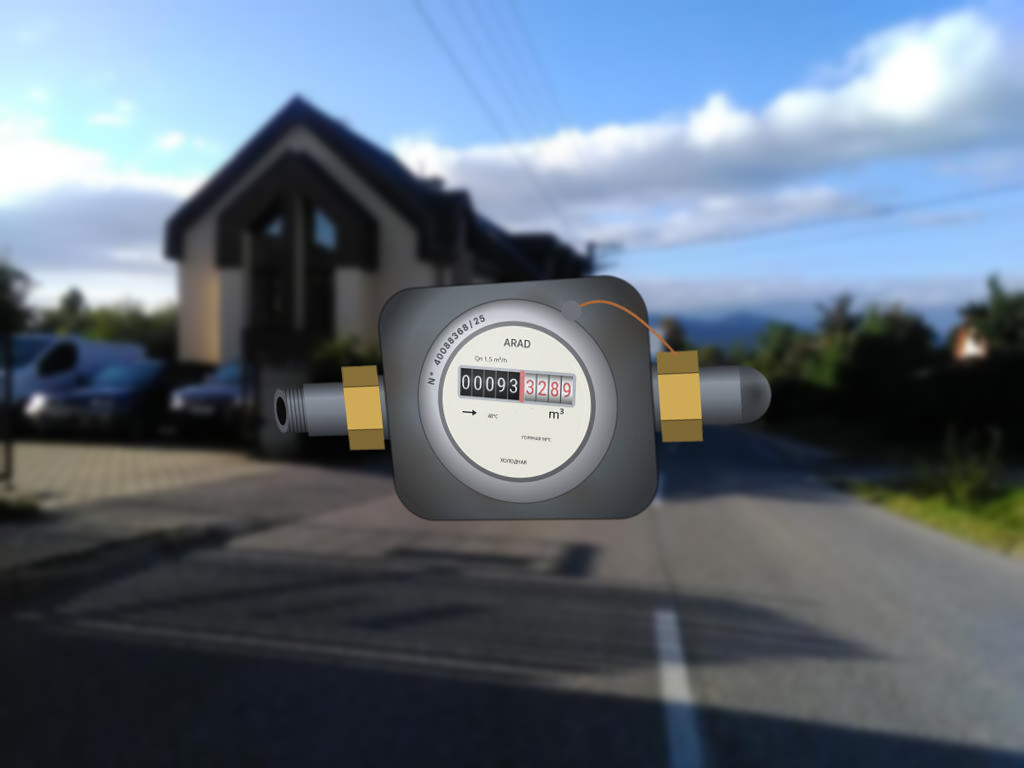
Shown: 93.3289 m³
